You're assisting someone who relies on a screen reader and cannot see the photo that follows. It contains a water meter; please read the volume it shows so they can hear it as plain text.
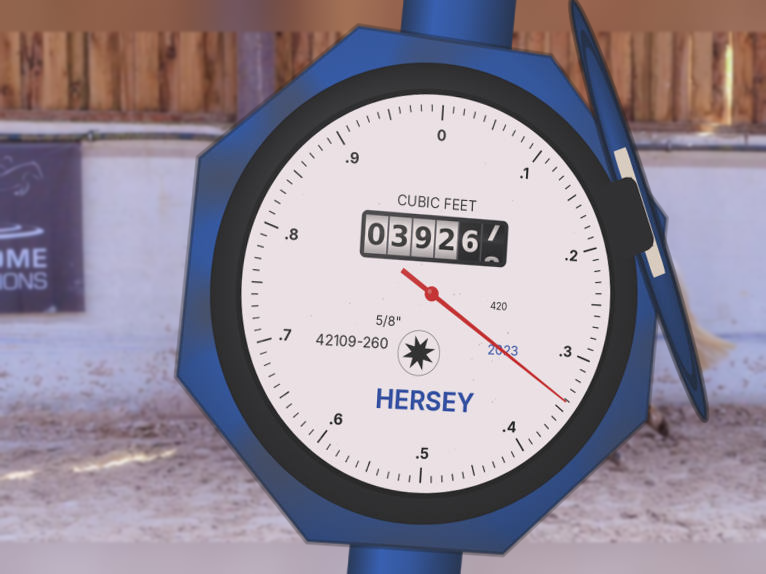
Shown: 39267.34 ft³
